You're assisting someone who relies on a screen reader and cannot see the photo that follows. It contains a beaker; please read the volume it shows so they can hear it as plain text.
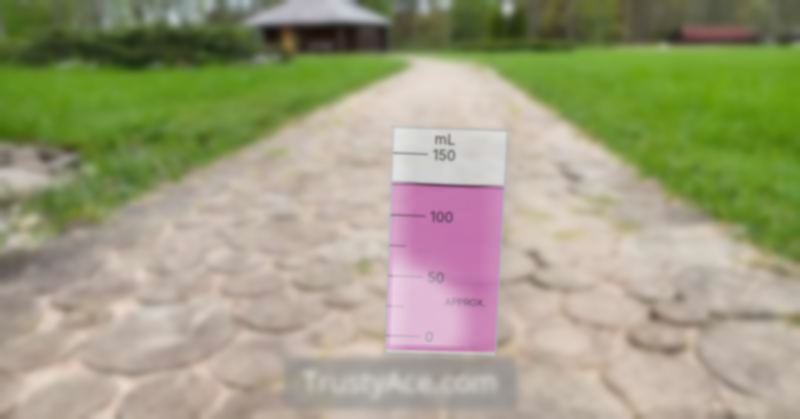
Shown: 125 mL
